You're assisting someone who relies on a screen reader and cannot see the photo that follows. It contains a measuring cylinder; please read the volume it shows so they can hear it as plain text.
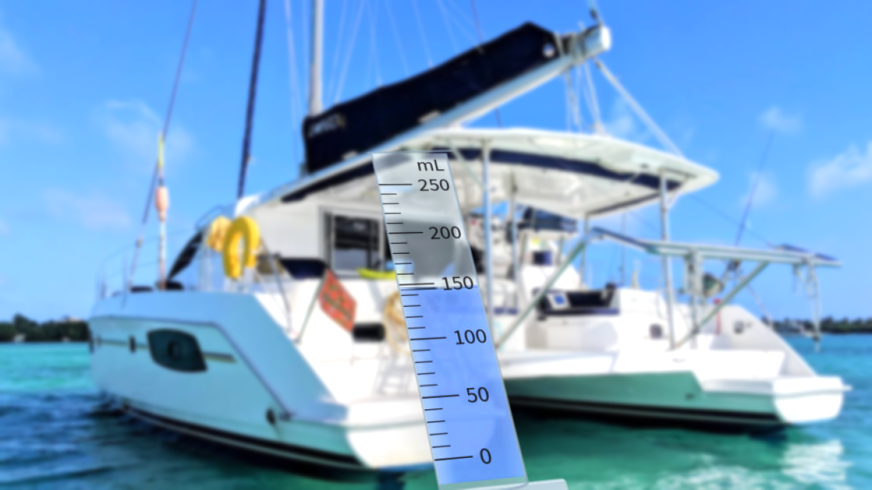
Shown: 145 mL
